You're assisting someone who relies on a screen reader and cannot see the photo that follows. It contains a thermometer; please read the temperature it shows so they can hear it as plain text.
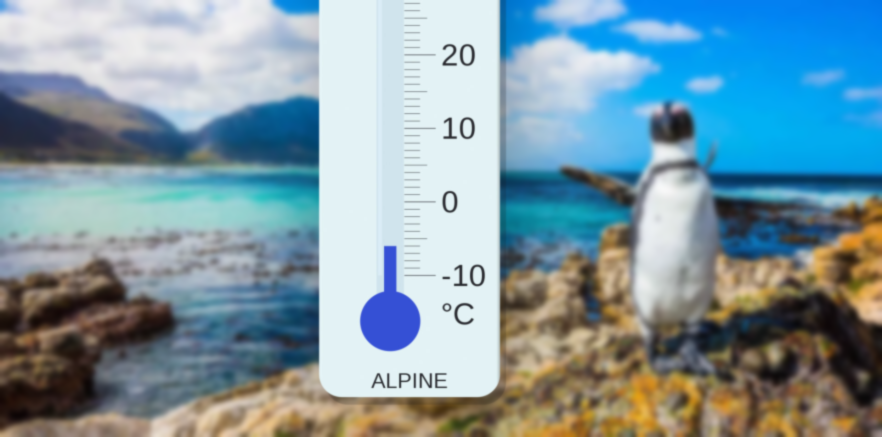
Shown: -6 °C
